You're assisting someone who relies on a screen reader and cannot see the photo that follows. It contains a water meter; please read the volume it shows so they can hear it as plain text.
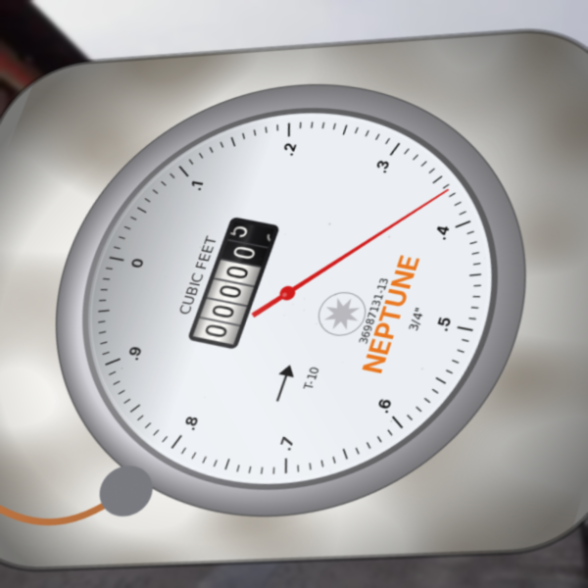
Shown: 5.36 ft³
